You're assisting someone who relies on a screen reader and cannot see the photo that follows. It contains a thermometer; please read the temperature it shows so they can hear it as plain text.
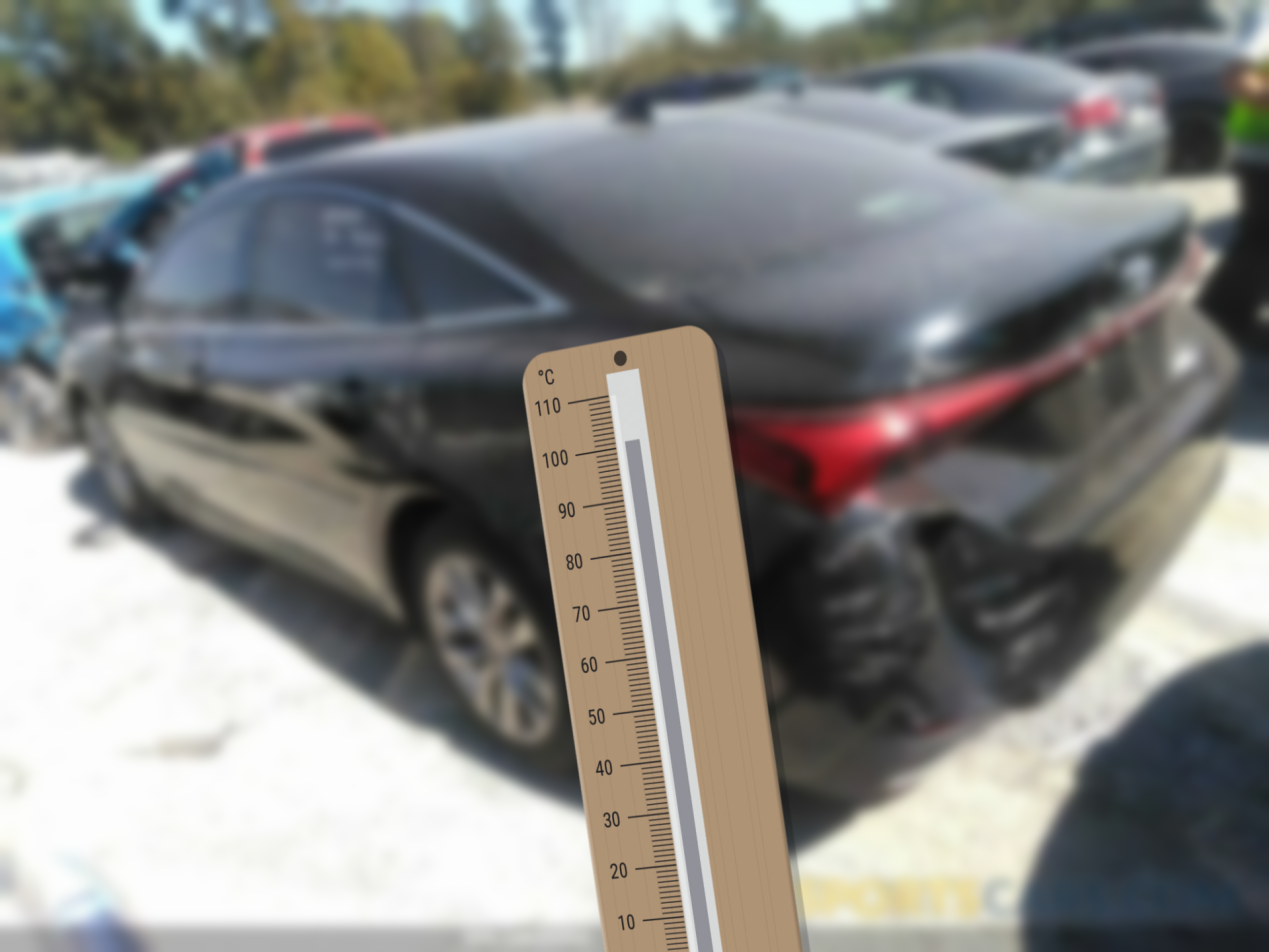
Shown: 101 °C
